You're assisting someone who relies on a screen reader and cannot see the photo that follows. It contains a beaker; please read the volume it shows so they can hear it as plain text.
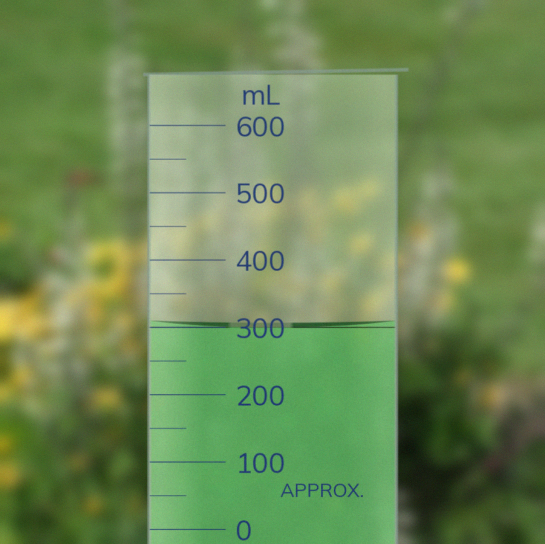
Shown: 300 mL
